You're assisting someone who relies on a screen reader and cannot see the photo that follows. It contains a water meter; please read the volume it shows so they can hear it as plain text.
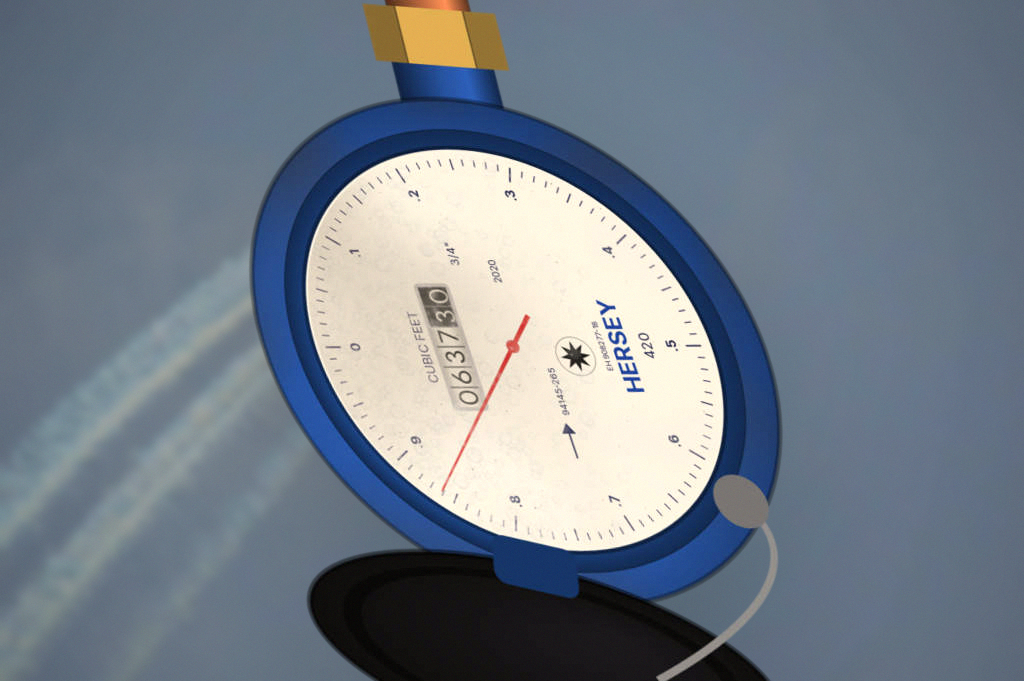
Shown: 63729.86 ft³
